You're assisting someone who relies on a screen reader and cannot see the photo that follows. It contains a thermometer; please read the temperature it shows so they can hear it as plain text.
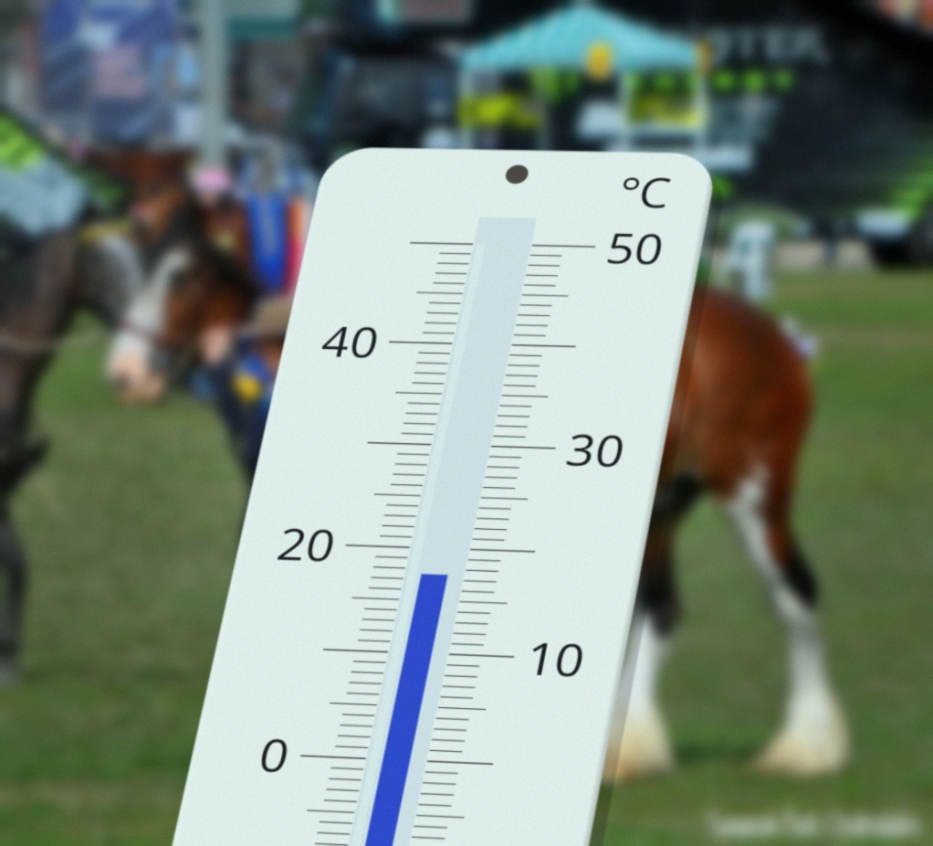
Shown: 17.5 °C
